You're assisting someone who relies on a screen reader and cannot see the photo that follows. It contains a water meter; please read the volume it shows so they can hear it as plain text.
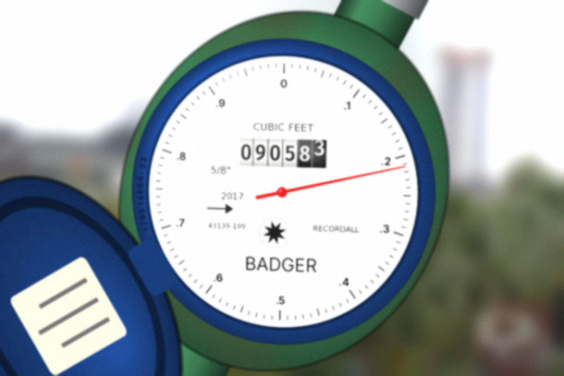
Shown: 90583.21 ft³
